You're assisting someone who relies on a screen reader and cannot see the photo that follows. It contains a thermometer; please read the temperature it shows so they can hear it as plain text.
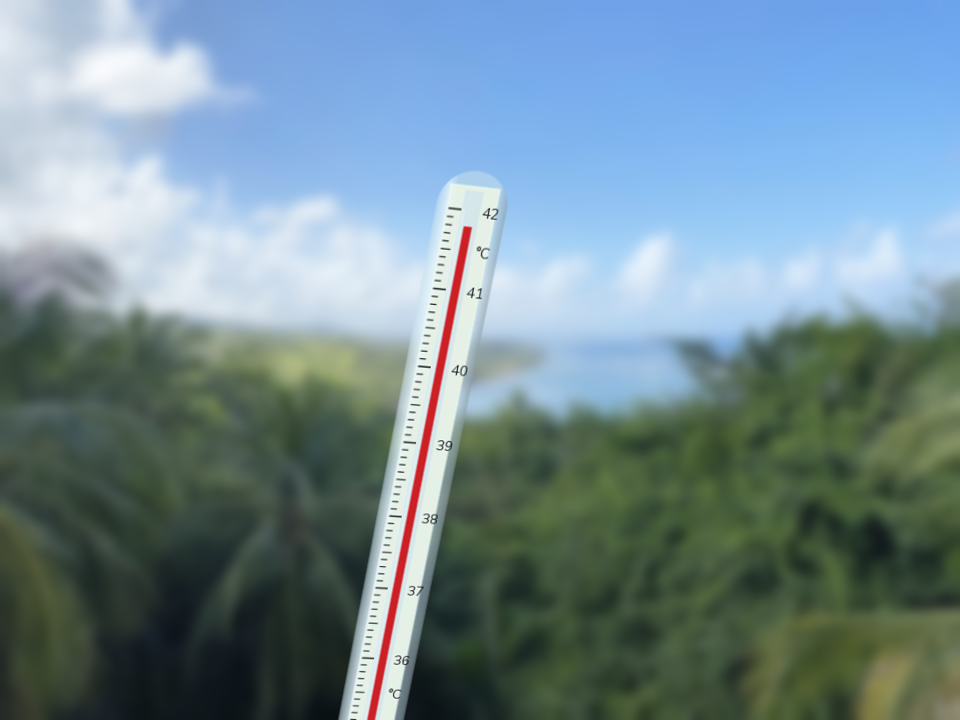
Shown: 41.8 °C
